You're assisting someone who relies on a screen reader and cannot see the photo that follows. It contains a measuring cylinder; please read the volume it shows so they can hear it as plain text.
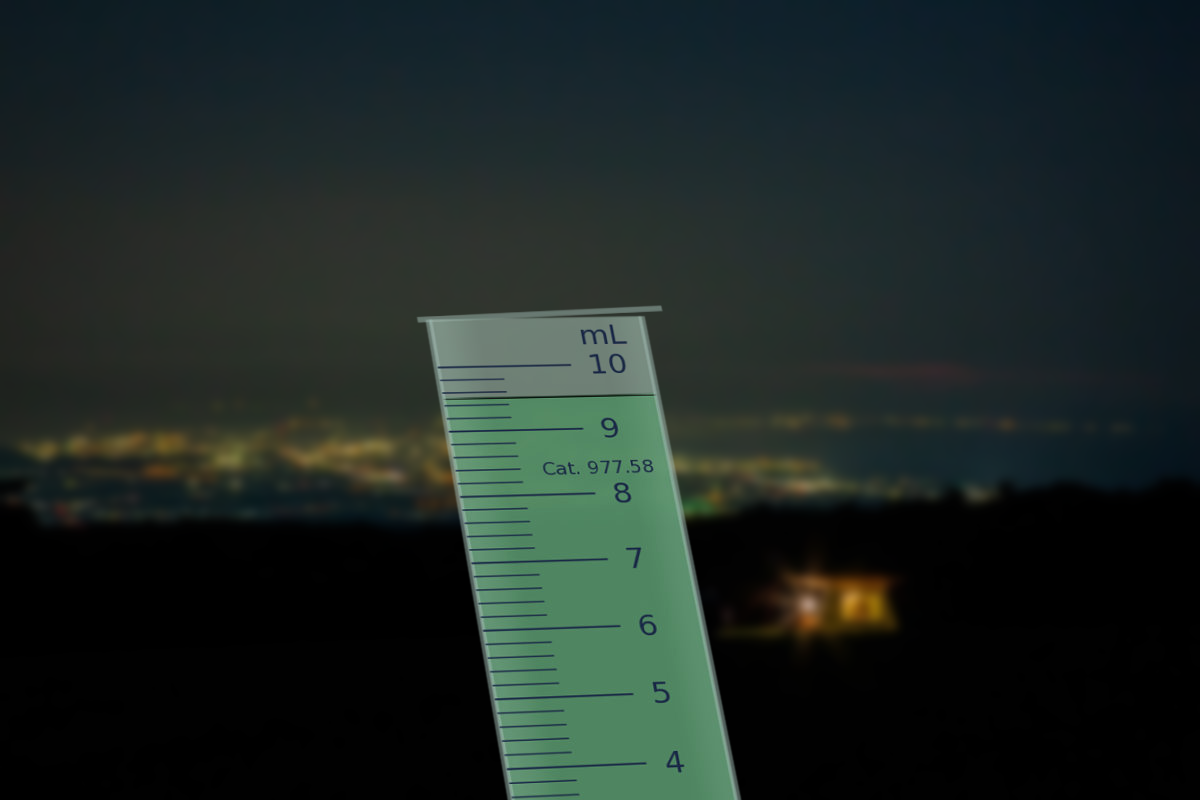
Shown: 9.5 mL
